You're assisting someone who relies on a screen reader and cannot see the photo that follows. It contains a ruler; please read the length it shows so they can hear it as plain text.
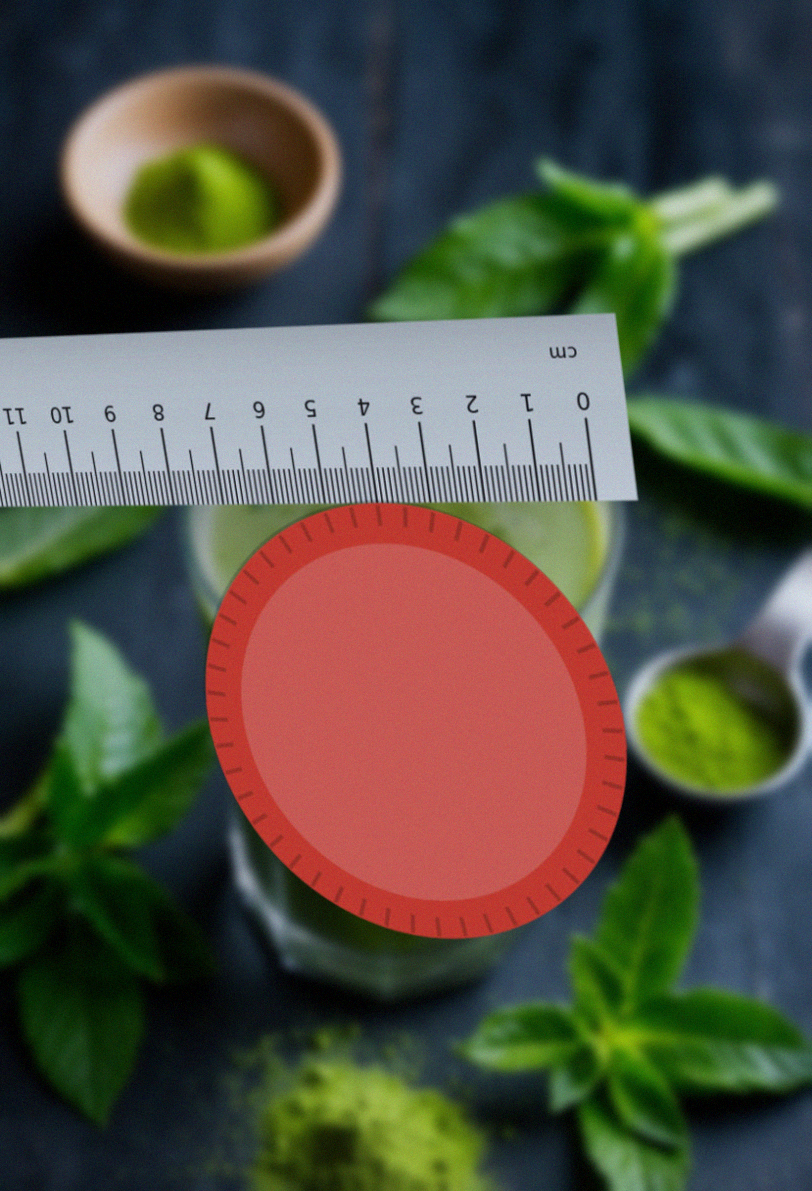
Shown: 8 cm
